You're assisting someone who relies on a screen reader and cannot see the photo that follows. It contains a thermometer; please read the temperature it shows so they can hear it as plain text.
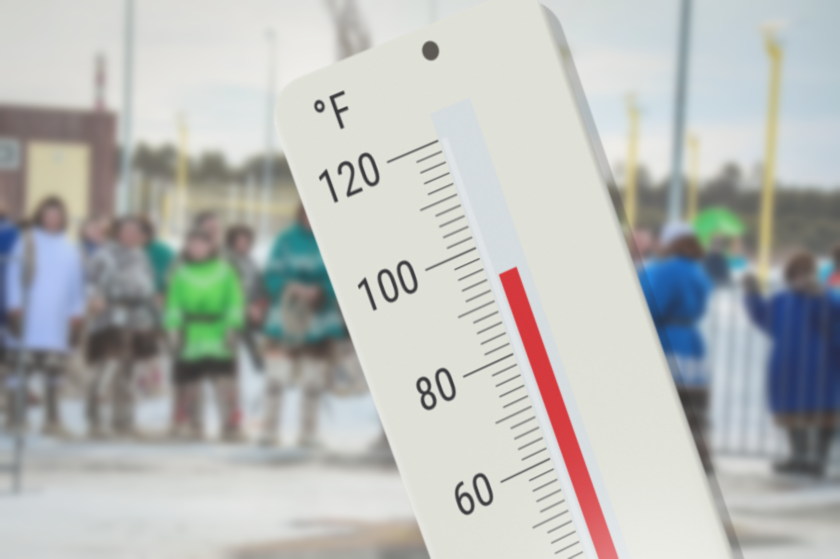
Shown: 94 °F
